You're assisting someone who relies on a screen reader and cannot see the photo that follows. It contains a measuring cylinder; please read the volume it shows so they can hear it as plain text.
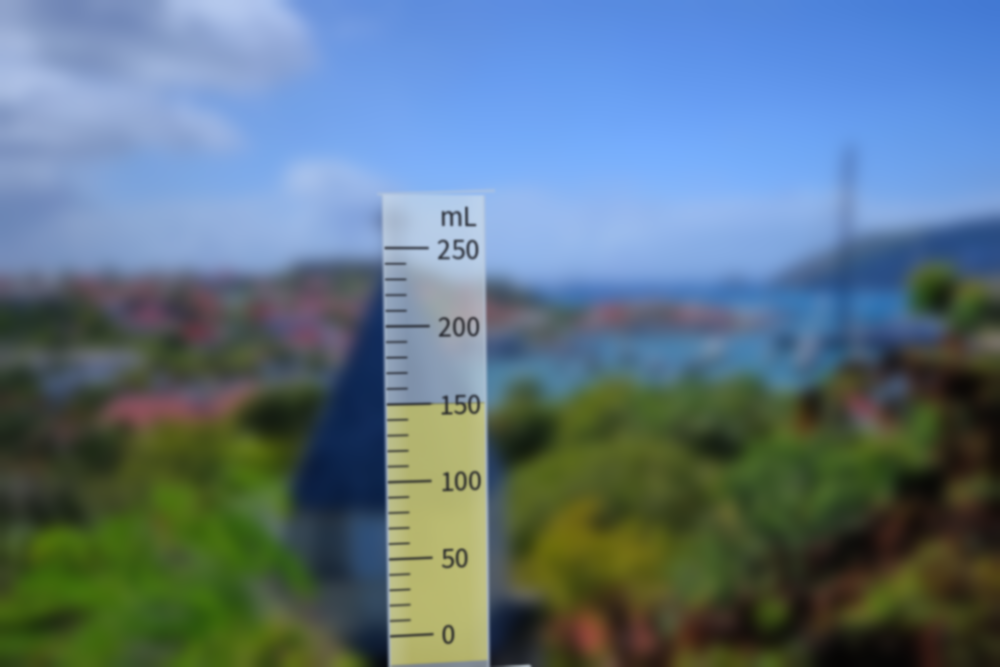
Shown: 150 mL
